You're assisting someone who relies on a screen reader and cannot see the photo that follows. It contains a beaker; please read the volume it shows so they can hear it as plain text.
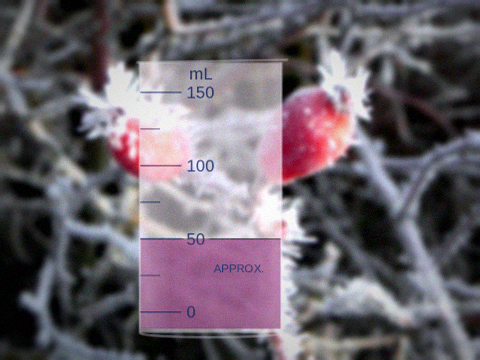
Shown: 50 mL
